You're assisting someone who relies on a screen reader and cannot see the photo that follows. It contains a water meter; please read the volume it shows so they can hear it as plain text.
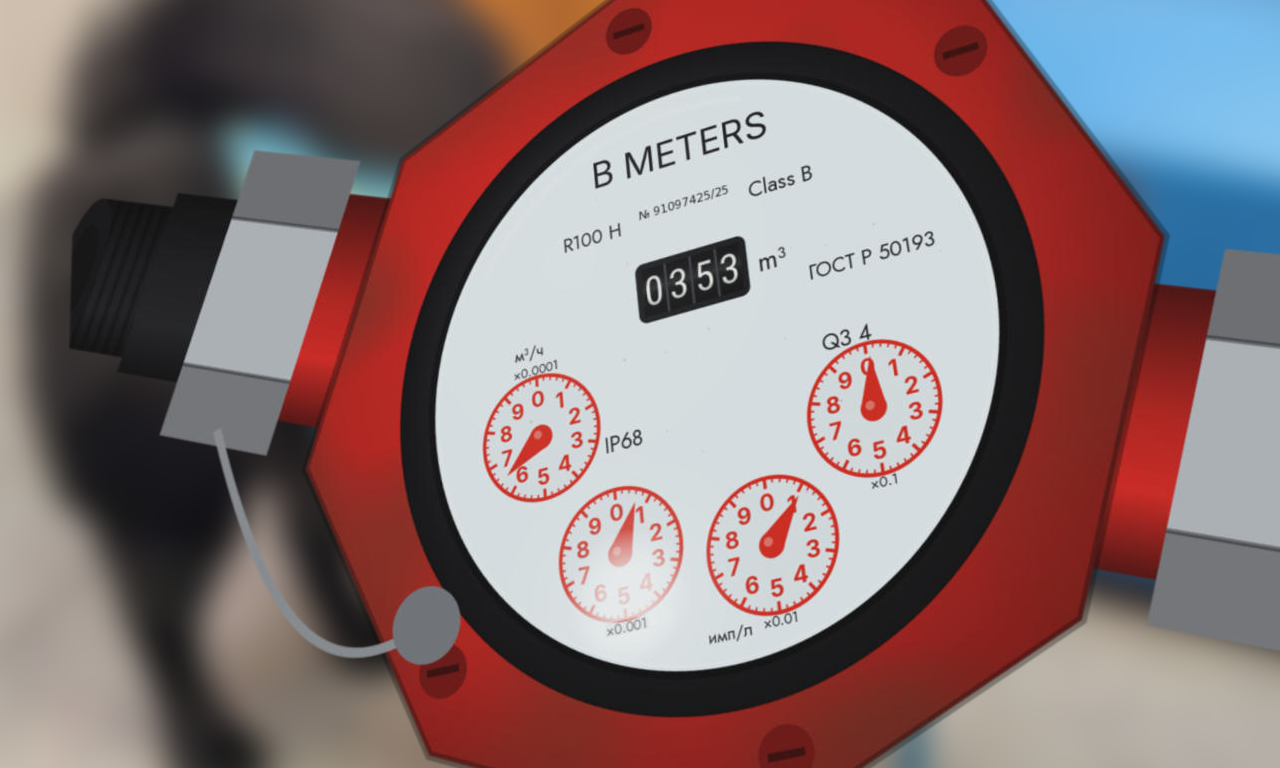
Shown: 353.0106 m³
